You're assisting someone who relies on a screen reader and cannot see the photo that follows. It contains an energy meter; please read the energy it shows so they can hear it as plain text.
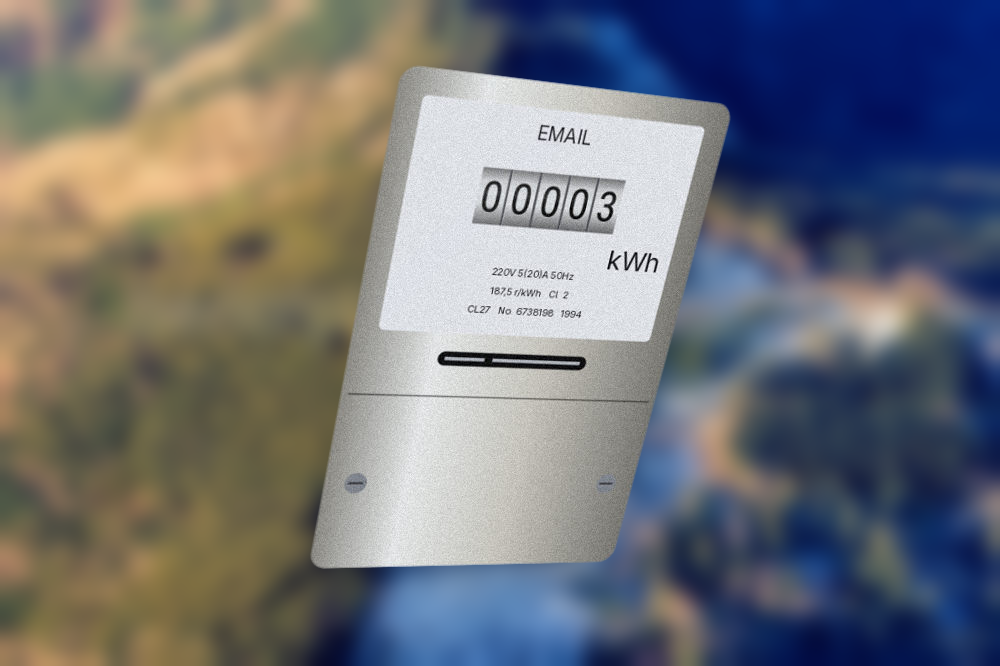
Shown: 3 kWh
